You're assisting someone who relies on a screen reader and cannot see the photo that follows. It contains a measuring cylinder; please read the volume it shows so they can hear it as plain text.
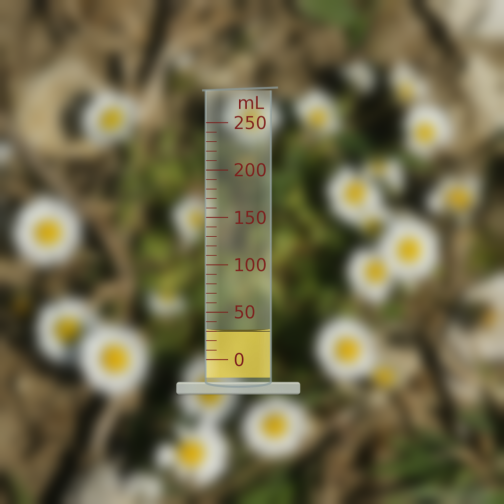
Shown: 30 mL
